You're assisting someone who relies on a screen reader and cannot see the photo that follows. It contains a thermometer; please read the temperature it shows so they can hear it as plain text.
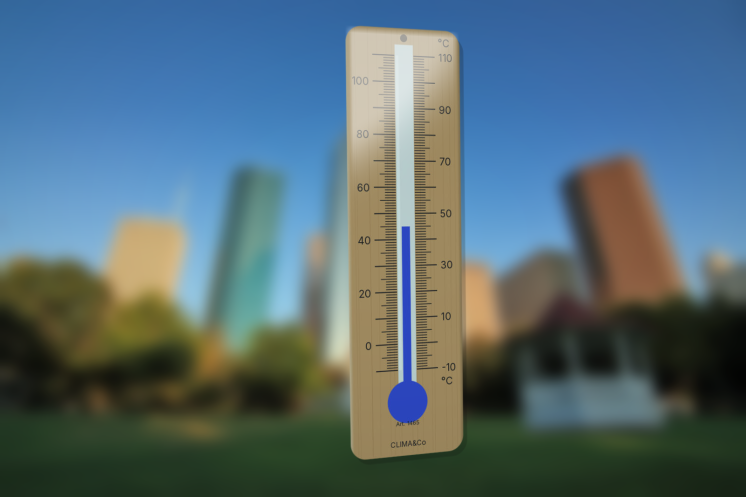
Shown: 45 °C
